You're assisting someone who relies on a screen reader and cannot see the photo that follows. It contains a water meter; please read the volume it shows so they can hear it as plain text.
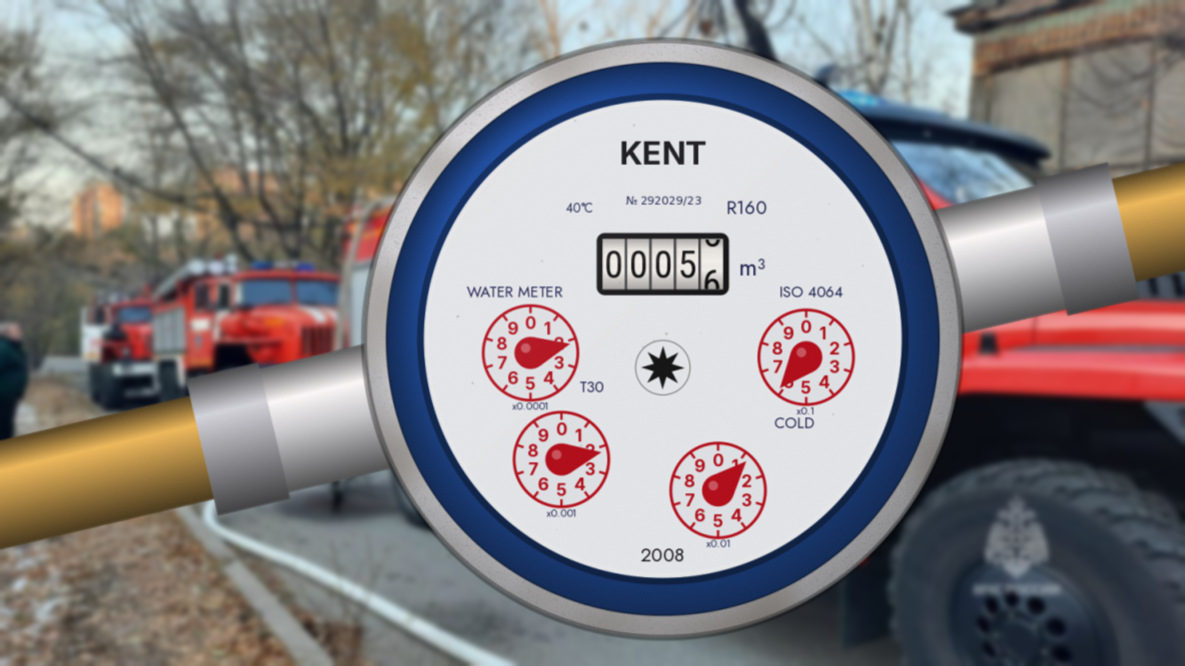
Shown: 55.6122 m³
